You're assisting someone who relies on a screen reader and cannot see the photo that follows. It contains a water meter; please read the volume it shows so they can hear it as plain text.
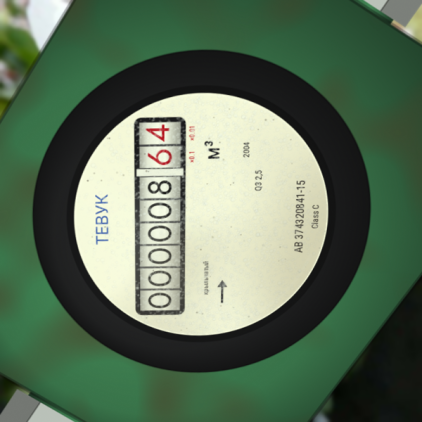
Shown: 8.64 m³
